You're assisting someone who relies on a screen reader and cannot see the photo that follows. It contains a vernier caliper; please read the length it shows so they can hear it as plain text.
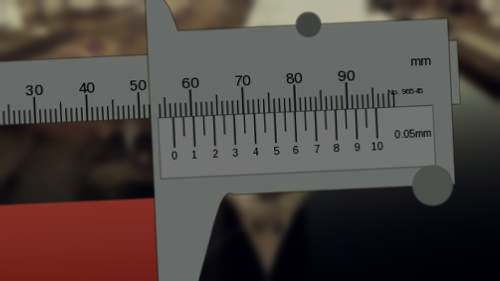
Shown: 56.5 mm
